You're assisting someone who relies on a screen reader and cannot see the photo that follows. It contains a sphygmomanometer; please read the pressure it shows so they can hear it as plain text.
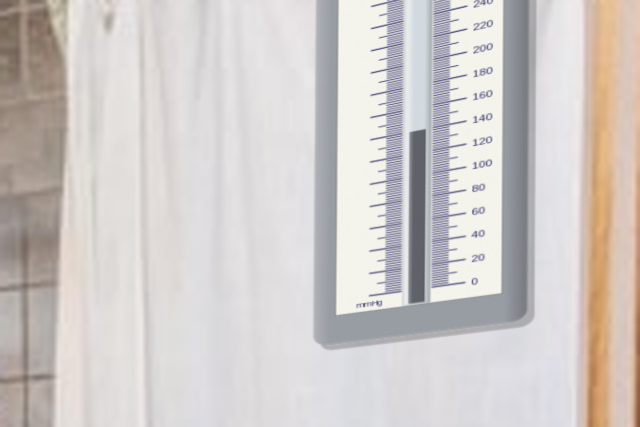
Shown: 140 mmHg
